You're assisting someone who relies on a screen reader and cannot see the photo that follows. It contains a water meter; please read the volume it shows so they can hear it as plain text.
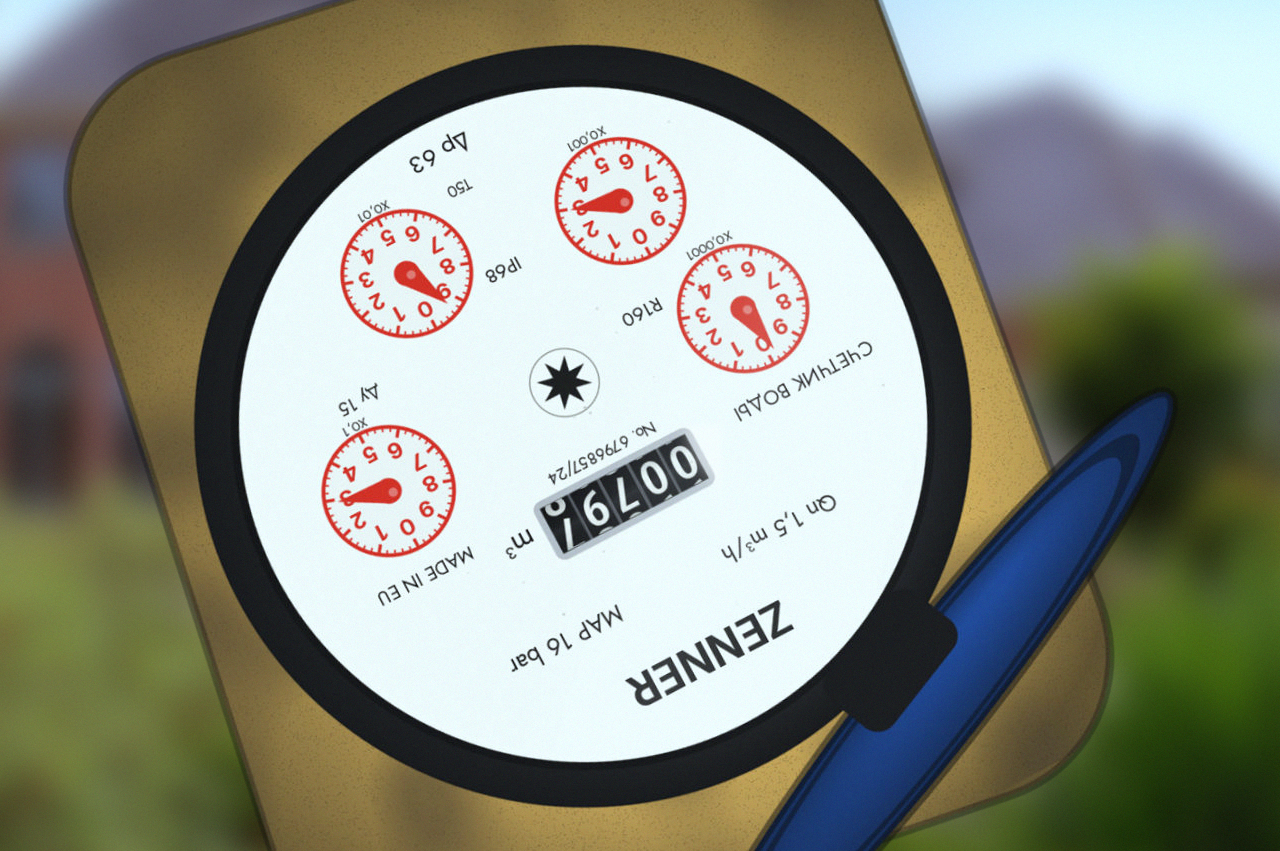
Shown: 797.2929 m³
